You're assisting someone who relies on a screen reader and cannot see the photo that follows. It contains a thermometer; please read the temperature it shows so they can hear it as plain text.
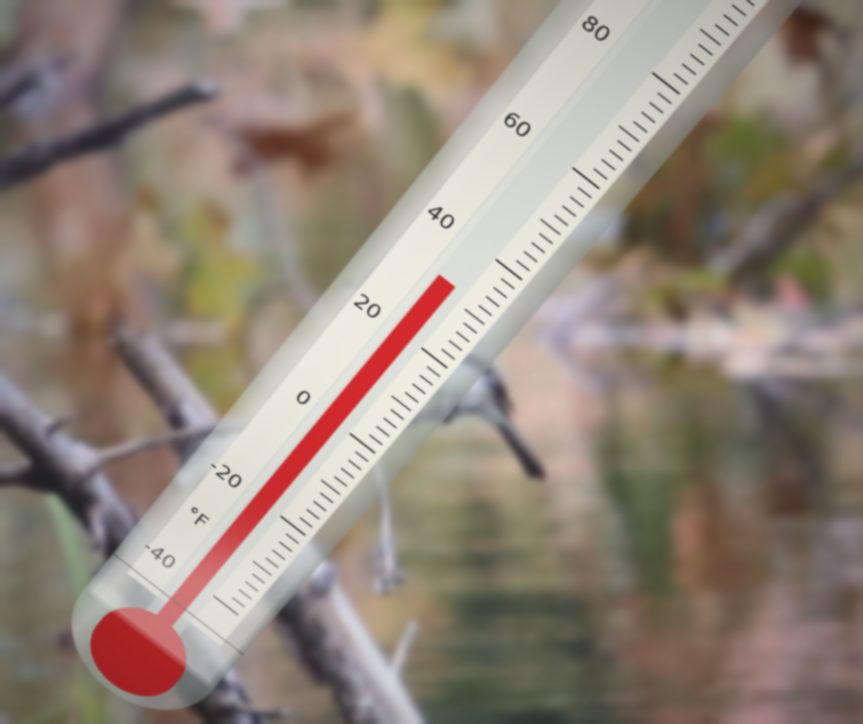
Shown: 32 °F
